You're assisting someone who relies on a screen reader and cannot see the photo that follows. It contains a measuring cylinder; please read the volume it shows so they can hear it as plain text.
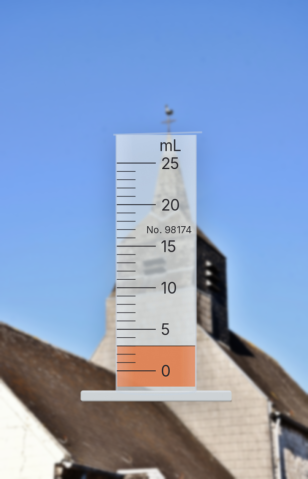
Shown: 3 mL
